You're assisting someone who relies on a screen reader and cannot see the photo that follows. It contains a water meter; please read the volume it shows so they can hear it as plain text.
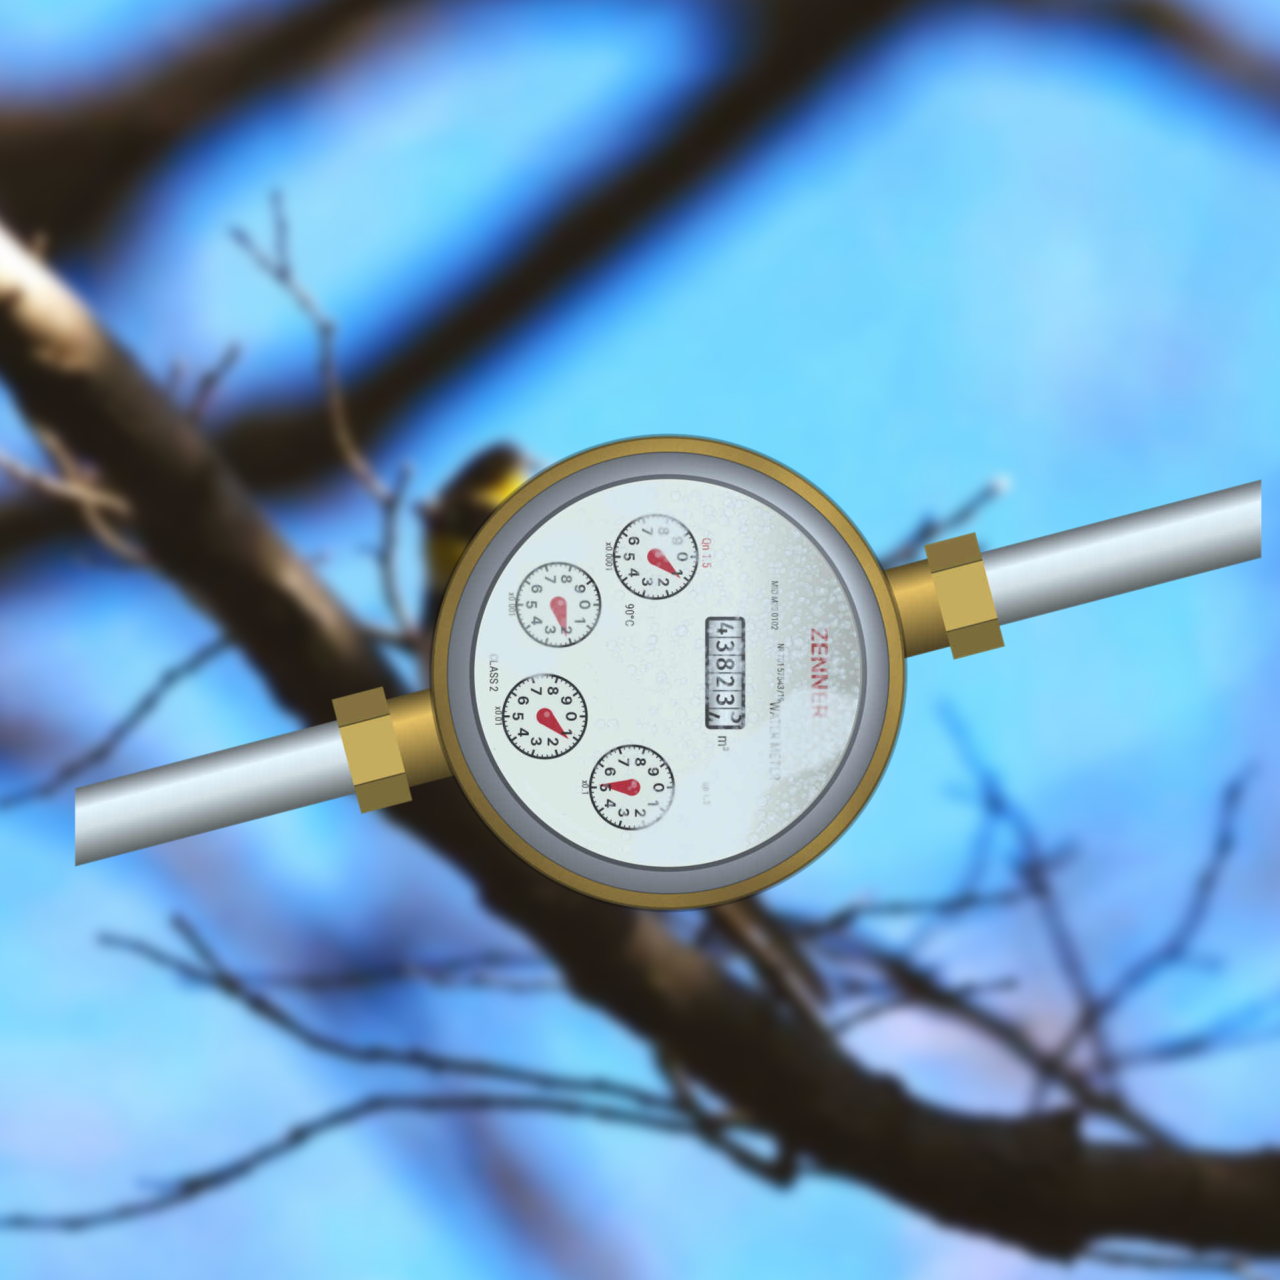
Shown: 438233.5121 m³
